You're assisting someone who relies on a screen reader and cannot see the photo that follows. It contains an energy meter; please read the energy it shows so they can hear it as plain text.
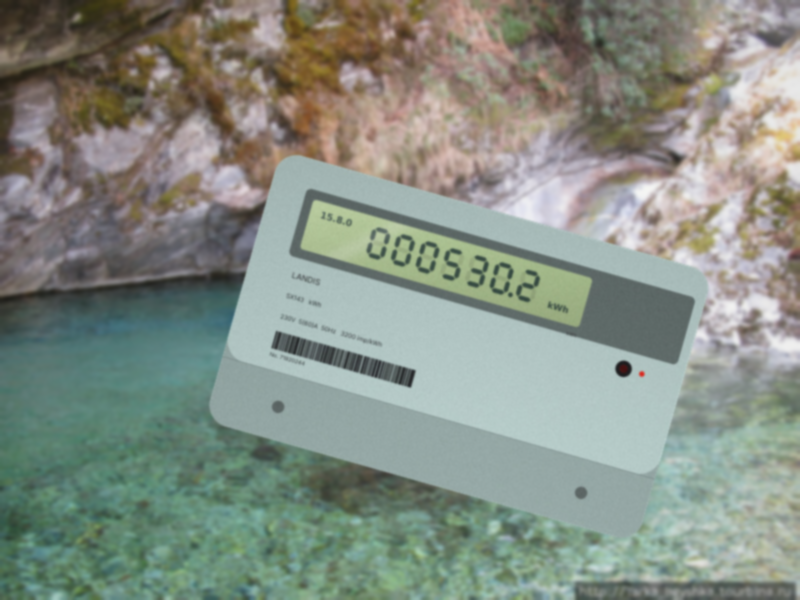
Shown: 530.2 kWh
